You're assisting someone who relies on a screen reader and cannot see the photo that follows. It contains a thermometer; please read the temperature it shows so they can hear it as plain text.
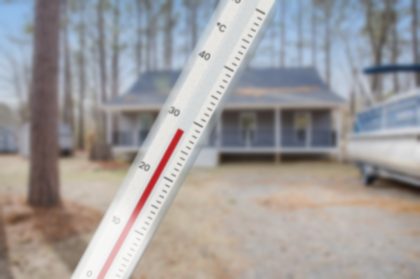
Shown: 28 °C
